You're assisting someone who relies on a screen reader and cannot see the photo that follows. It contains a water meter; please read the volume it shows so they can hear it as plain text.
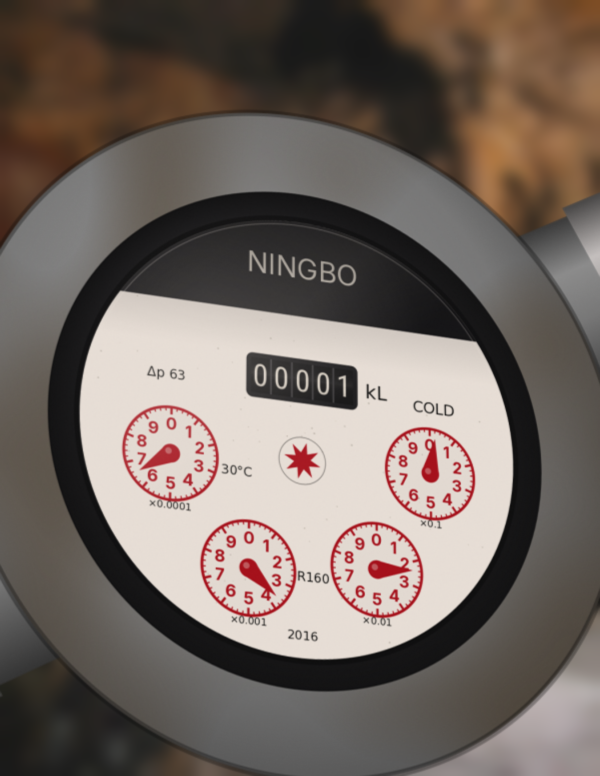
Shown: 1.0236 kL
